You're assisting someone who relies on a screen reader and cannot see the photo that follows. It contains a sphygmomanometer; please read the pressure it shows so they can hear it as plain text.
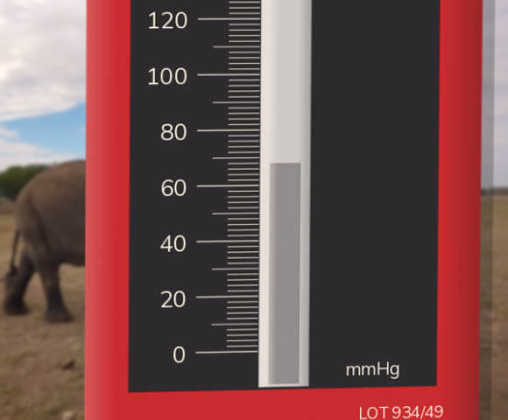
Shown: 68 mmHg
